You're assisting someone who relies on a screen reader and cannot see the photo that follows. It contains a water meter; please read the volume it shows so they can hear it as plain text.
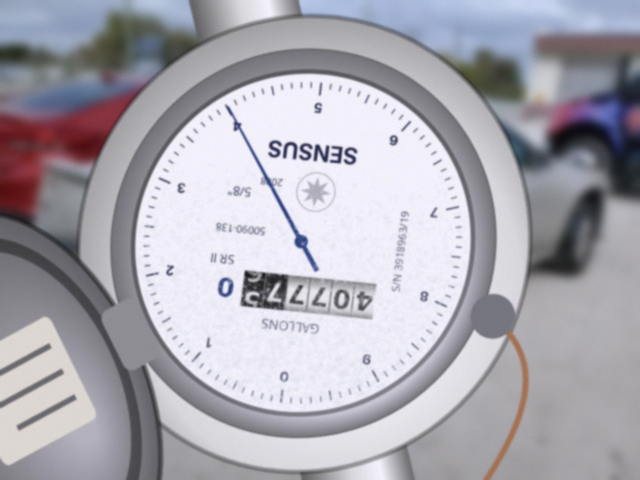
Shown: 4077754.0 gal
